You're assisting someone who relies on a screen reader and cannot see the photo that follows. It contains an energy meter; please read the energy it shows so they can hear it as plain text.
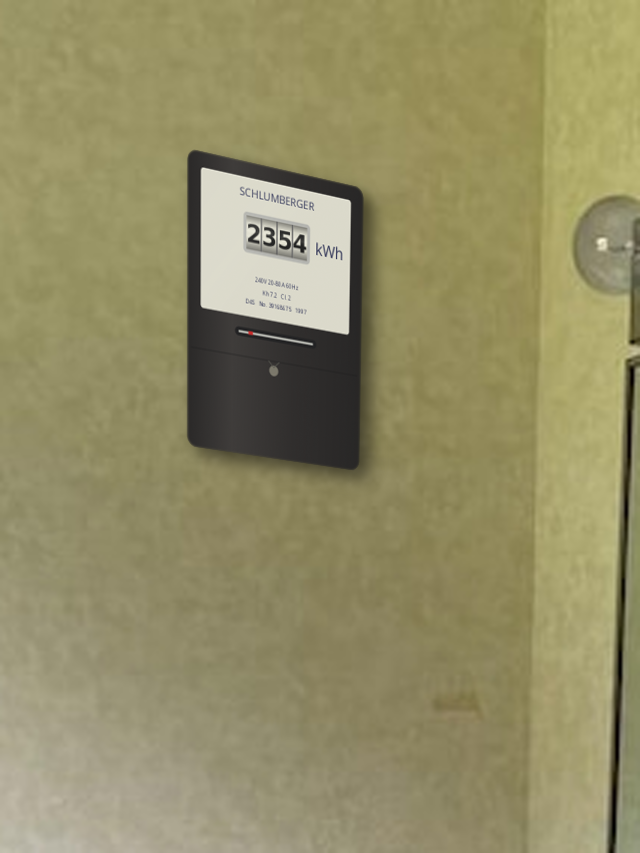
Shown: 2354 kWh
